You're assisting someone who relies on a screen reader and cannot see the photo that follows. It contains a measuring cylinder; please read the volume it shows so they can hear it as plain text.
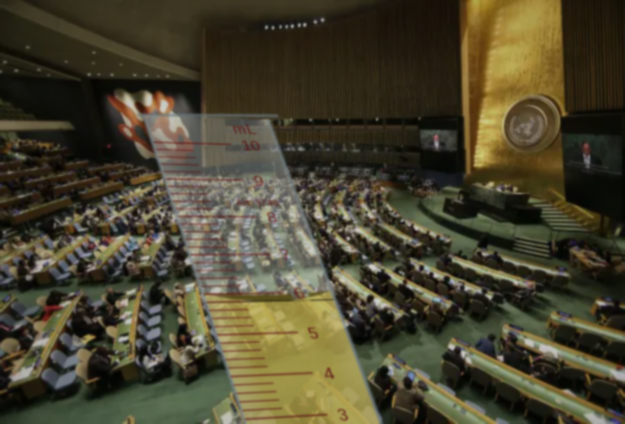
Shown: 5.8 mL
